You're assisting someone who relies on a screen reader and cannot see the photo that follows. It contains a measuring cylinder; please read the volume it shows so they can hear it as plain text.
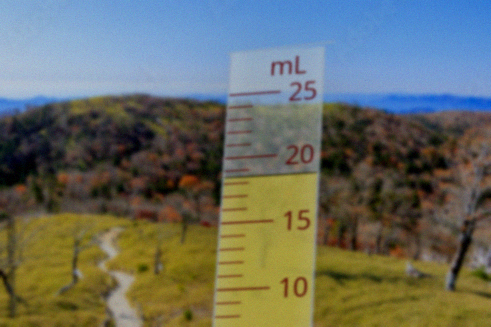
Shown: 18.5 mL
